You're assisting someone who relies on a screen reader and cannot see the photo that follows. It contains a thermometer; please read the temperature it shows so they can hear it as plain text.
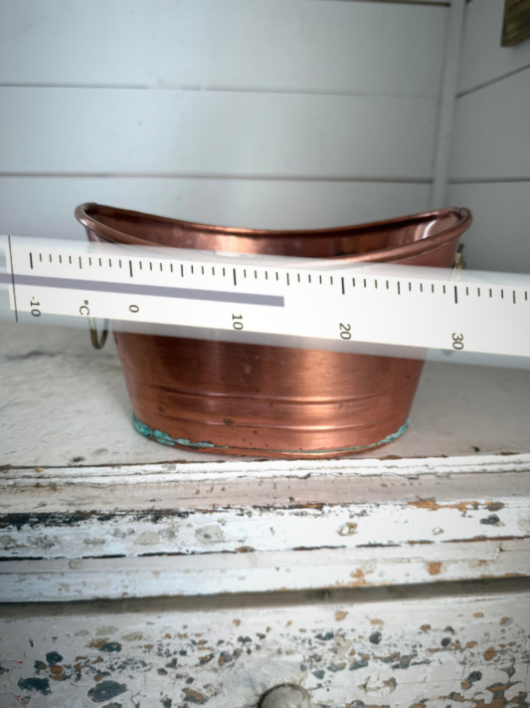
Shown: 14.5 °C
